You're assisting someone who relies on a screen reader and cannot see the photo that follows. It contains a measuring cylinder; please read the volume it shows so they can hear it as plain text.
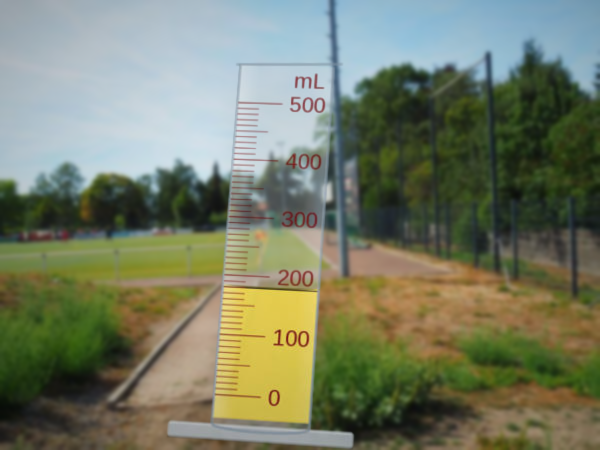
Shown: 180 mL
